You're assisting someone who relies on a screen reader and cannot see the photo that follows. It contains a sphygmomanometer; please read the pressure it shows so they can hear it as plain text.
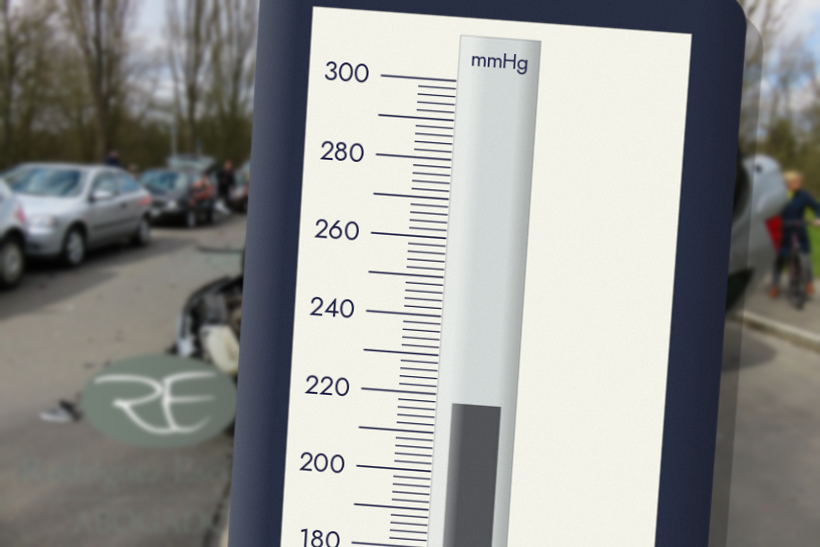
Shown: 218 mmHg
